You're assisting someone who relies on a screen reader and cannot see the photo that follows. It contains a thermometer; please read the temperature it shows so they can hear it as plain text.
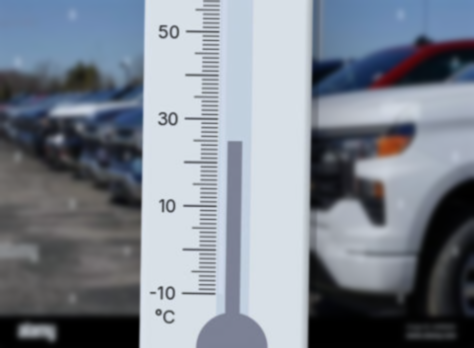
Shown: 25 °C
